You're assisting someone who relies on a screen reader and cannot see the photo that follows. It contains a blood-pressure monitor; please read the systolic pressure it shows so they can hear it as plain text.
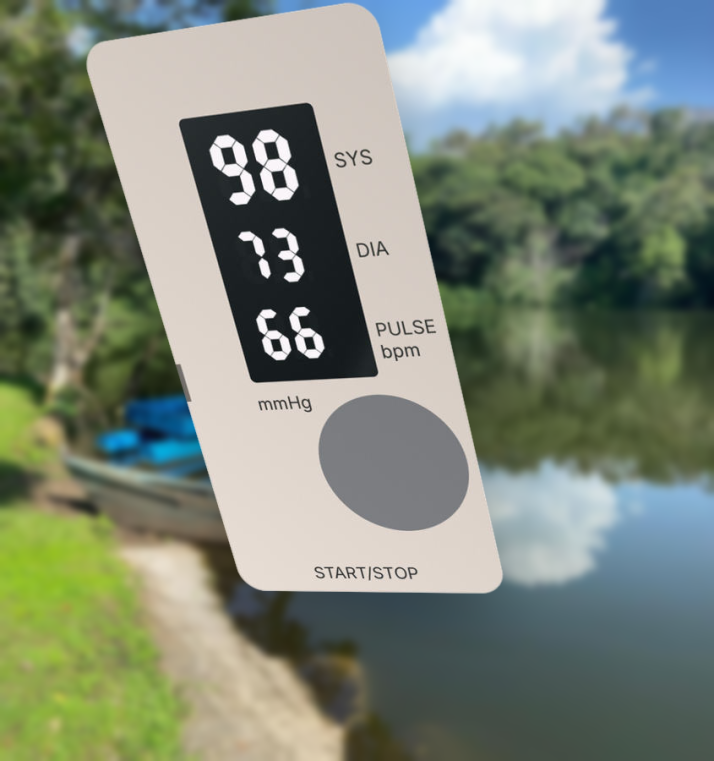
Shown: 98 mmHg
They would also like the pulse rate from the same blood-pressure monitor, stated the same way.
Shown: 66 bpm
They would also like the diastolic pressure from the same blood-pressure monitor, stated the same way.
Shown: 73 mmHg
